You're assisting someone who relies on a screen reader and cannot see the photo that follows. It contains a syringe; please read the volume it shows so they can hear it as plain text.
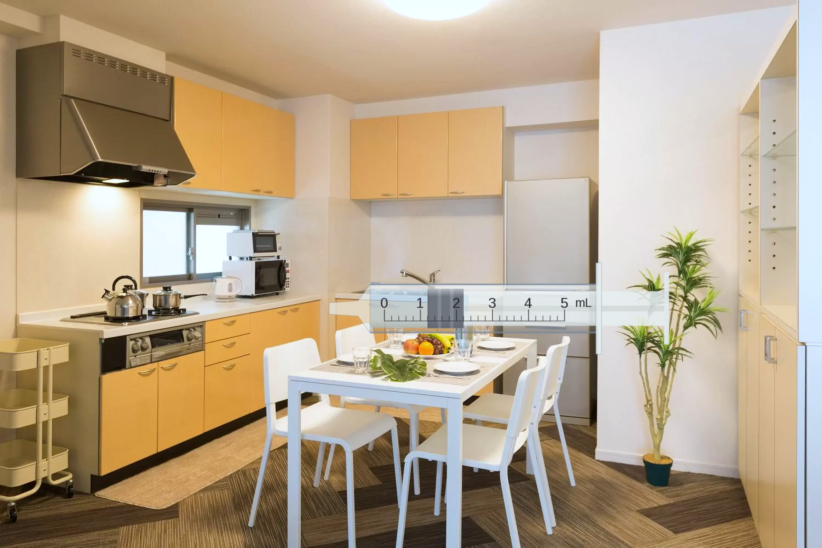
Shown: 1.2 mL
